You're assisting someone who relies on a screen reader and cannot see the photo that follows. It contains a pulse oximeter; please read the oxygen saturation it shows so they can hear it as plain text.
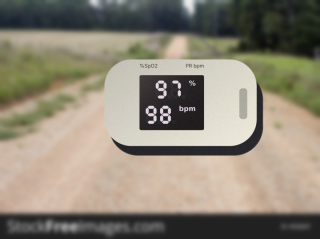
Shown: 97 %
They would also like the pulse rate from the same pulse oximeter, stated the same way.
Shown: 98 bpm
